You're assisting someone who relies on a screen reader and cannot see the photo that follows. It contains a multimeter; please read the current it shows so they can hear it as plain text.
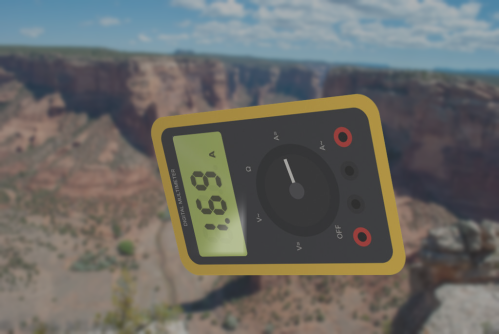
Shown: 1.69 A
